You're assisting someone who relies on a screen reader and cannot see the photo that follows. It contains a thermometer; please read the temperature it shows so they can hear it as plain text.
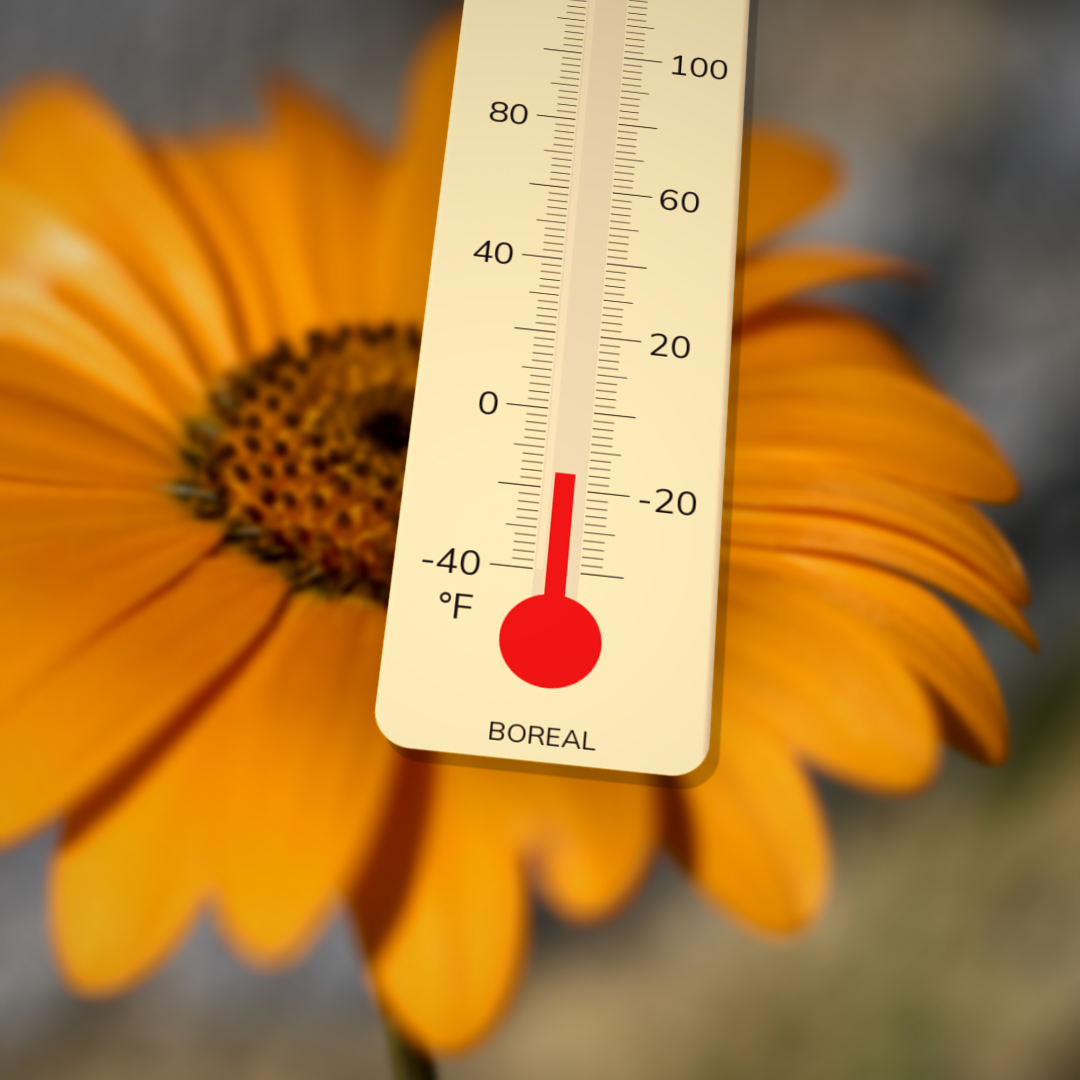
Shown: -16 °F
